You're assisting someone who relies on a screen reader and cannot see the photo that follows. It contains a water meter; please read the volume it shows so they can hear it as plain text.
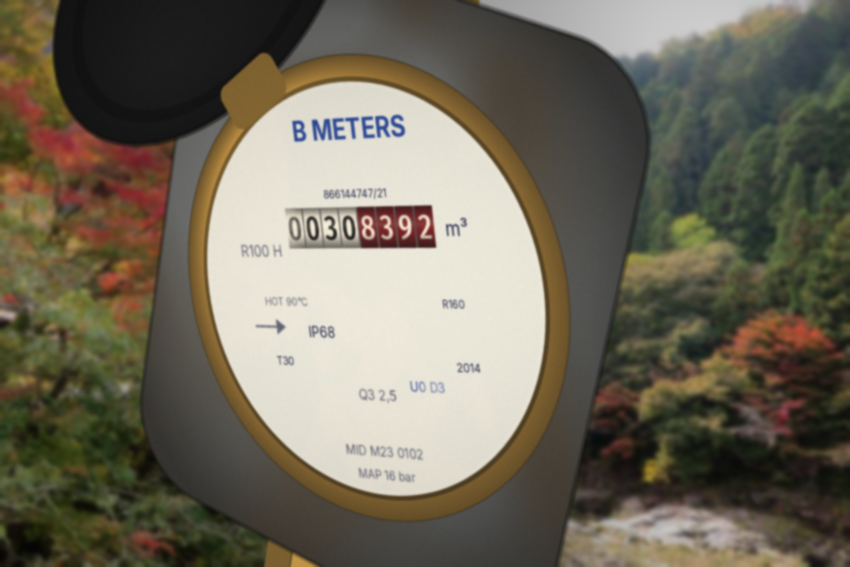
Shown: 30.8392 m³
